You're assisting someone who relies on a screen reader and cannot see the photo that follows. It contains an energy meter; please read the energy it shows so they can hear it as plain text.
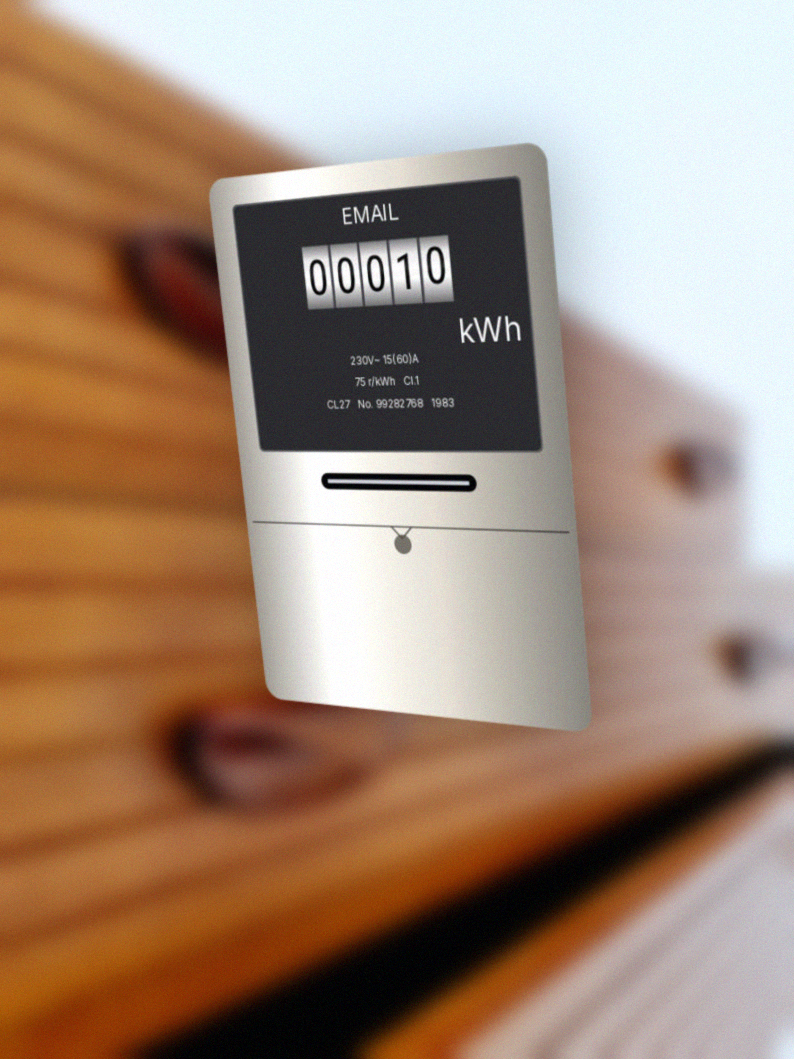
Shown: 10 kWh
